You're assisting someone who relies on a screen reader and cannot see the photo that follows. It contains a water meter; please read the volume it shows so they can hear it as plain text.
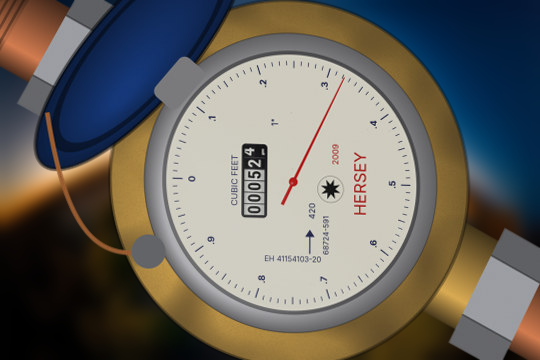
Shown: 524.32 ft³
